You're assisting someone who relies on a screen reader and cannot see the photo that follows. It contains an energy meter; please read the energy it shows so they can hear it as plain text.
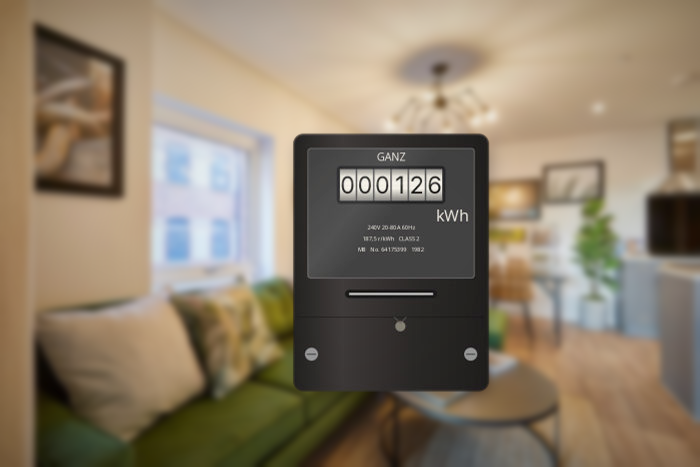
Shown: 126 kWh
